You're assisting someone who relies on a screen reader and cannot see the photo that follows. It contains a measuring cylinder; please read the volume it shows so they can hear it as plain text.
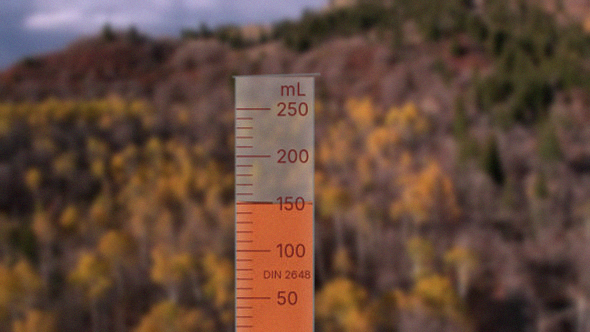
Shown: 150 mL
